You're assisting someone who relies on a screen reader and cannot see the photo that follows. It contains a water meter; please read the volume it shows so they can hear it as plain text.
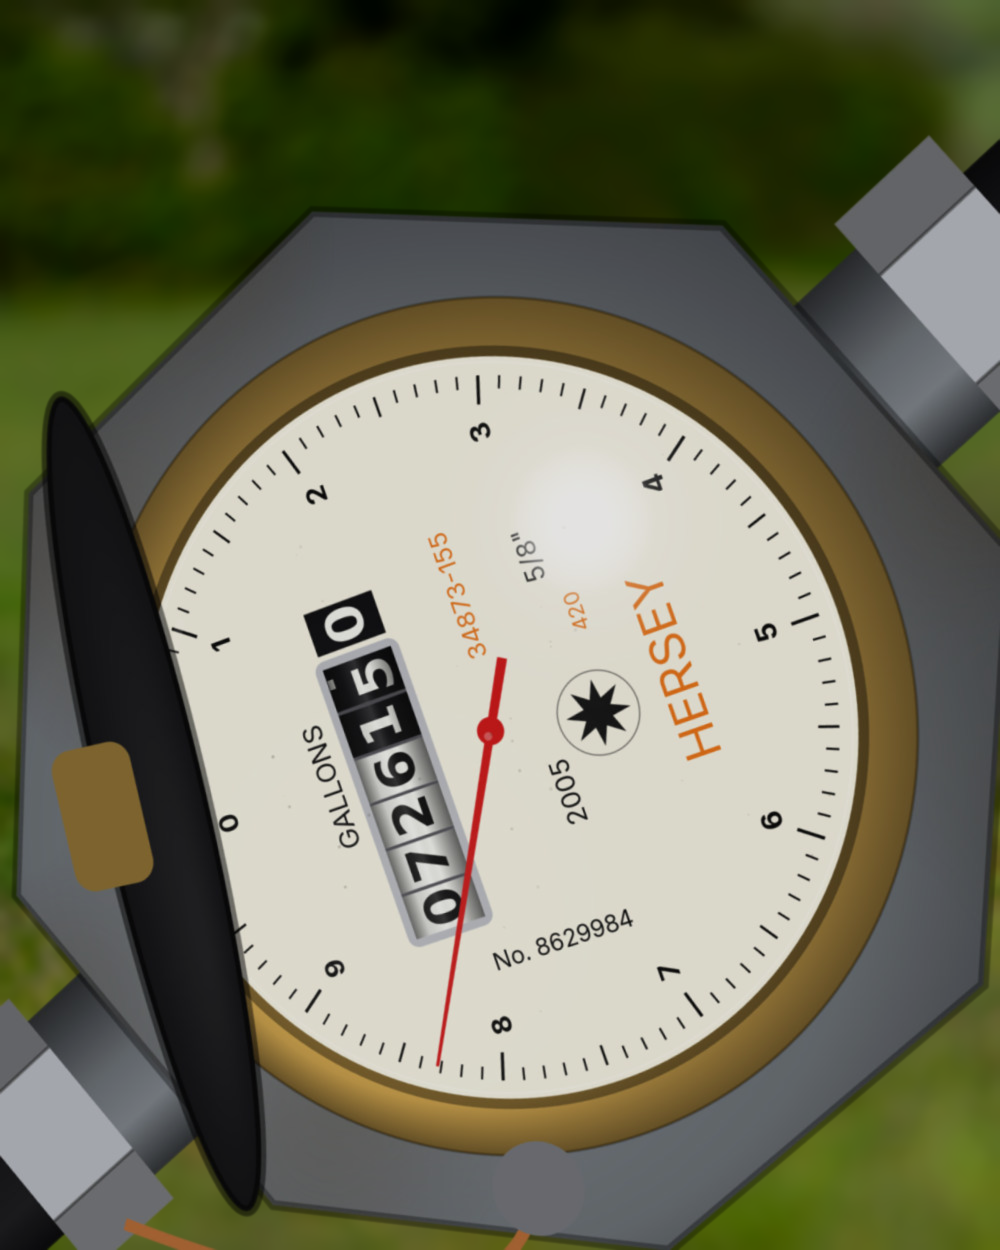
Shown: 726148.3 gal
